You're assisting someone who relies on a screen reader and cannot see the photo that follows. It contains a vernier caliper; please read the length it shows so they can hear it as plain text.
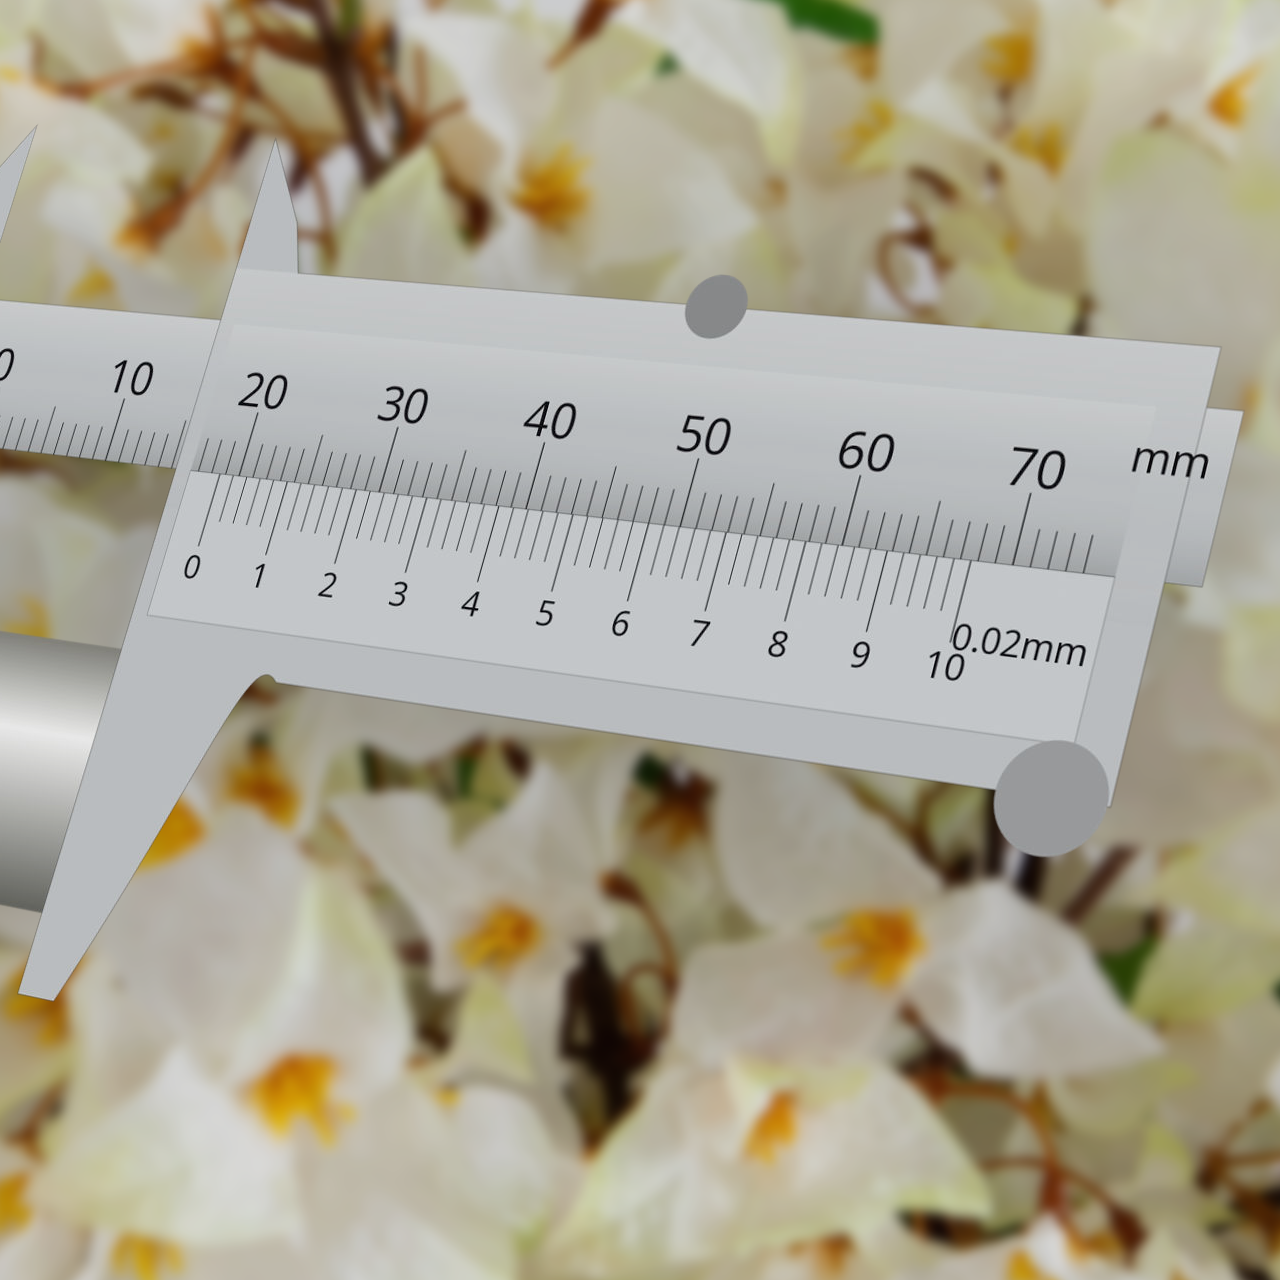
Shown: 18.6 mm
